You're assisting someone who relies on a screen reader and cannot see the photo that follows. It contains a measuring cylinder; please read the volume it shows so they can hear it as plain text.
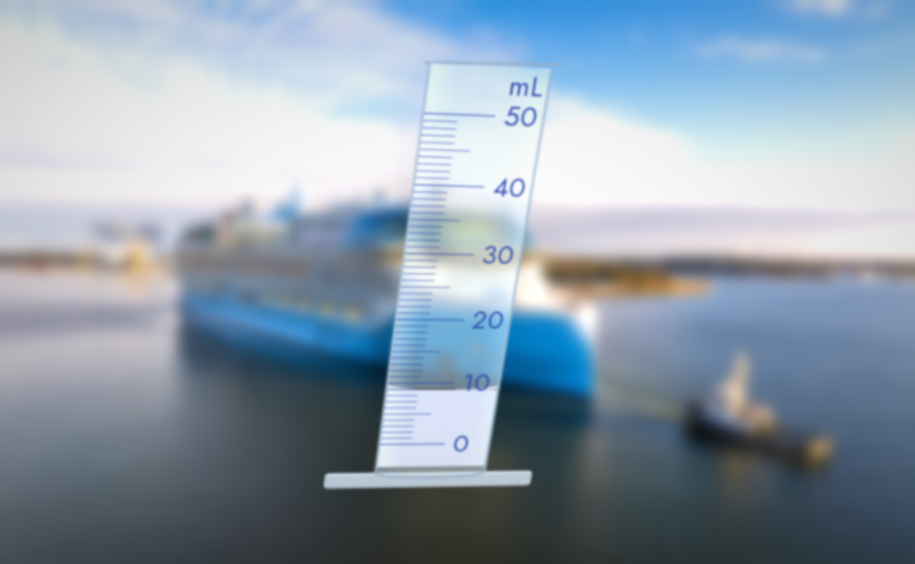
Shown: 9 mL
